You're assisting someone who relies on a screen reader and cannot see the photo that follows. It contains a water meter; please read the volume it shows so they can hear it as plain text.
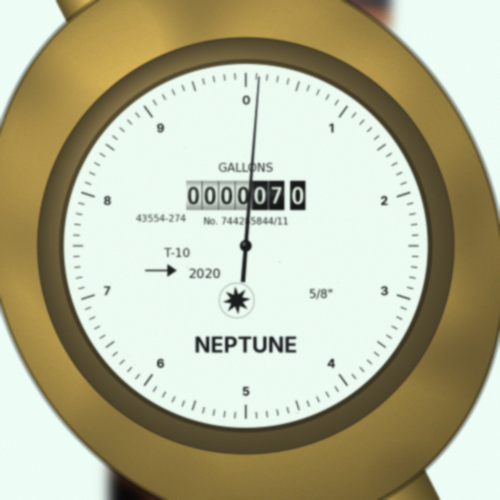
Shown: 70.1 gal
